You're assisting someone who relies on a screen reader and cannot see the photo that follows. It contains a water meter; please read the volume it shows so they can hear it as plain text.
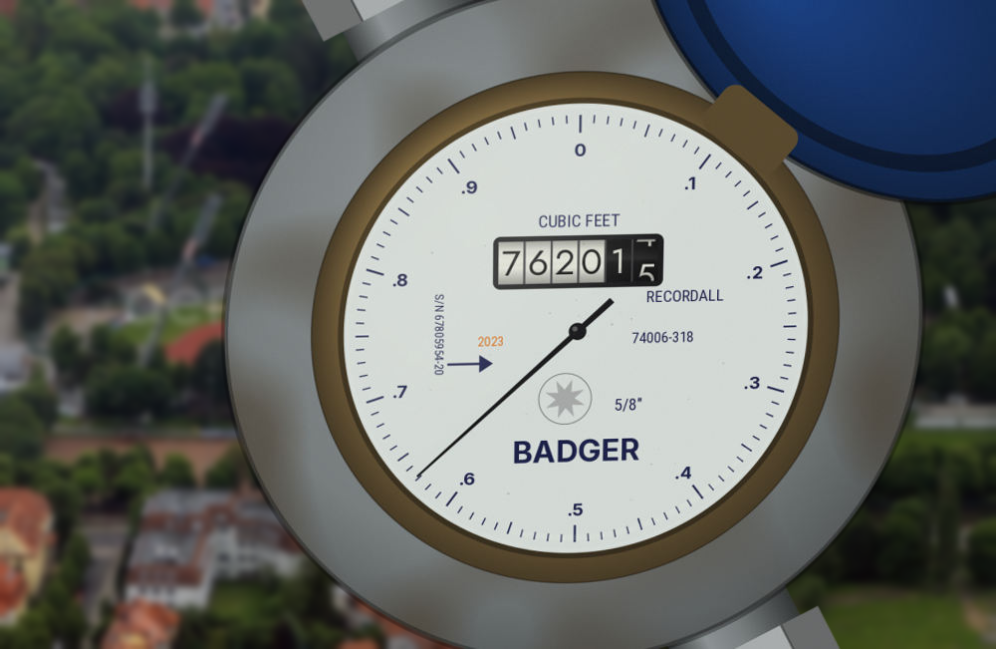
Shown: 762014.63 ft³
